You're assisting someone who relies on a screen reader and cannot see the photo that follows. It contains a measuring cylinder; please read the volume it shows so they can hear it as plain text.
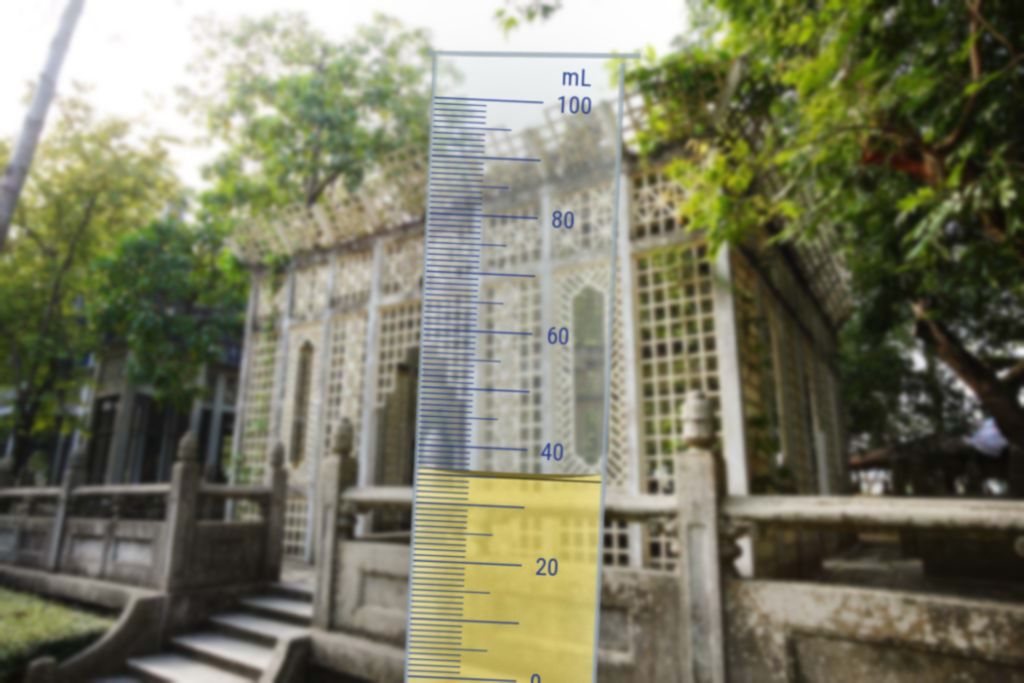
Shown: 35 mL
